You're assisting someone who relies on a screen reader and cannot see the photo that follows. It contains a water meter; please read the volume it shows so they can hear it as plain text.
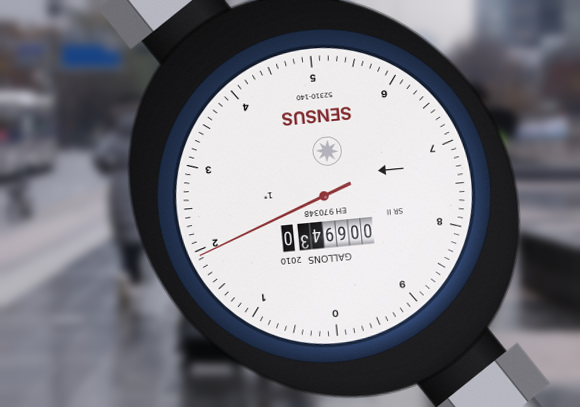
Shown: 69431.9 gal
